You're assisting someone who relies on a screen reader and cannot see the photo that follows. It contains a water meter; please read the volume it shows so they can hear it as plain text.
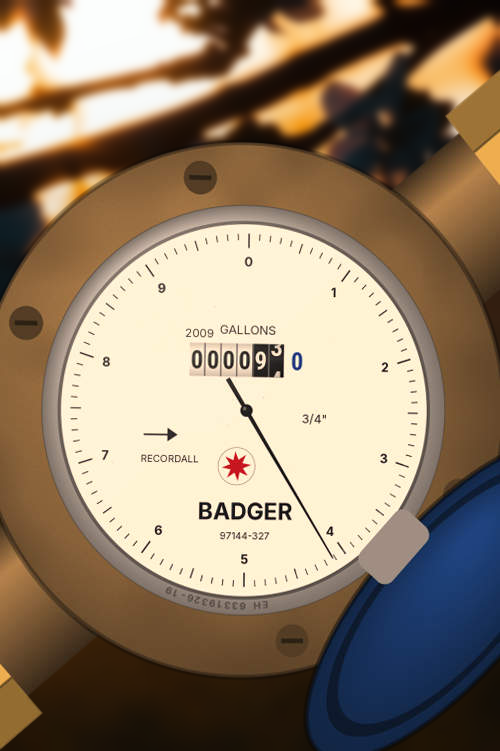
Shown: 934.1 gal
